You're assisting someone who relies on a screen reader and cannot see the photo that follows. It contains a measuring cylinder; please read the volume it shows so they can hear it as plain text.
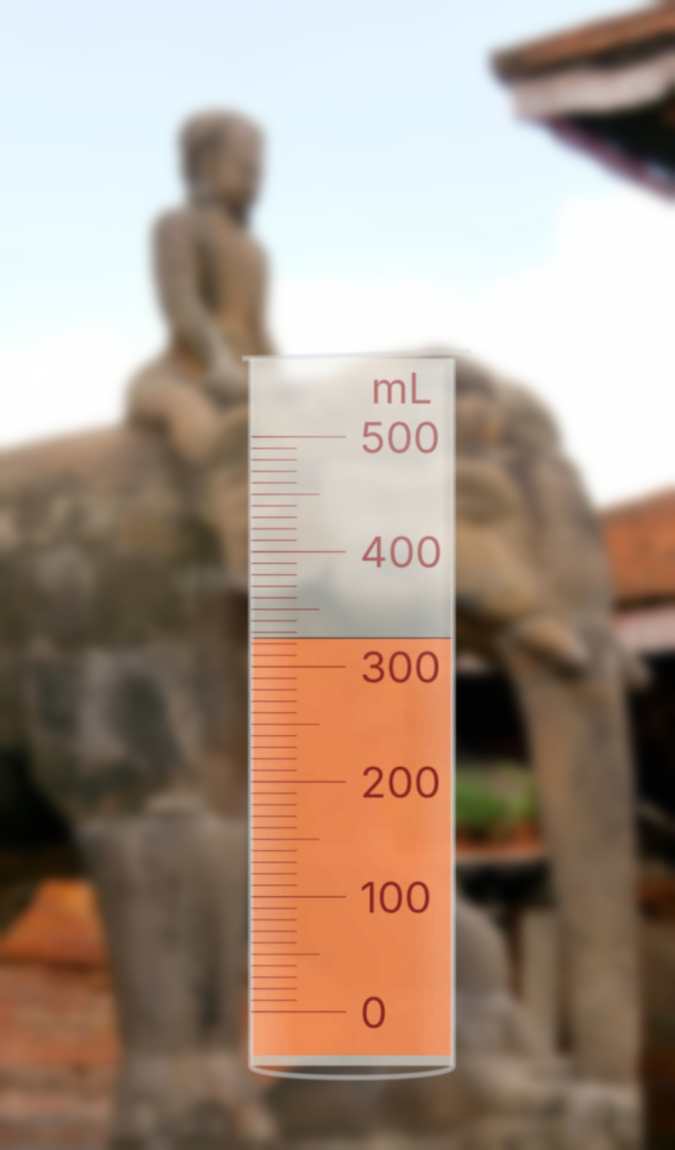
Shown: 325 mL
